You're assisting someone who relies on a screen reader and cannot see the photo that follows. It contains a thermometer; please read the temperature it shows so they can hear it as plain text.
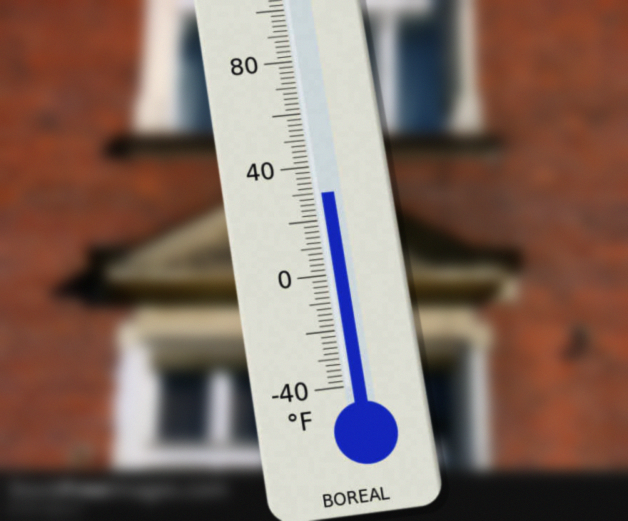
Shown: 30 °F
